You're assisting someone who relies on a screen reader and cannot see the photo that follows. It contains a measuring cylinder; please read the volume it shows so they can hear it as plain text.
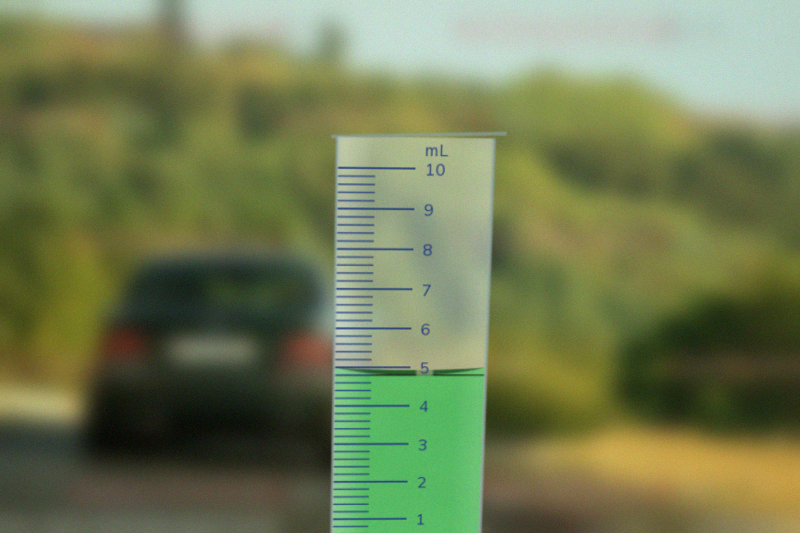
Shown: 4.8 mL
